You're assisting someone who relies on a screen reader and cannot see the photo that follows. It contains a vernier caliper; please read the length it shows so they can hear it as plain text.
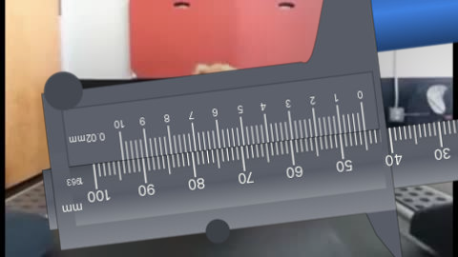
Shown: 45.0 mm
